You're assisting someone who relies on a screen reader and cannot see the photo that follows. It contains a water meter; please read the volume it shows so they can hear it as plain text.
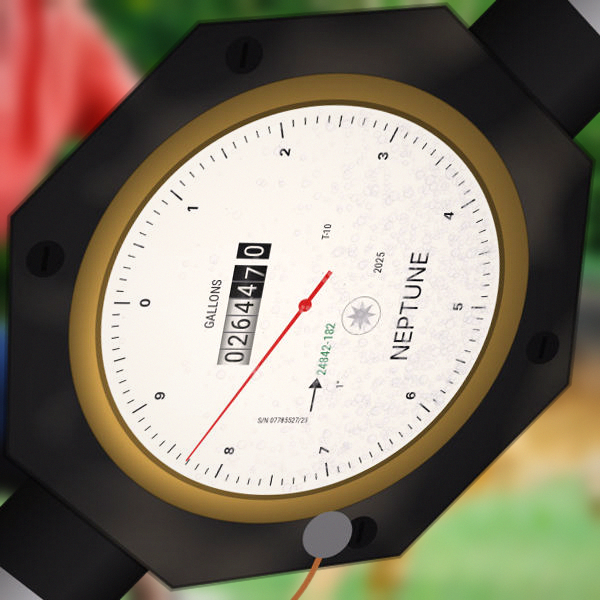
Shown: 264468.3 gal
